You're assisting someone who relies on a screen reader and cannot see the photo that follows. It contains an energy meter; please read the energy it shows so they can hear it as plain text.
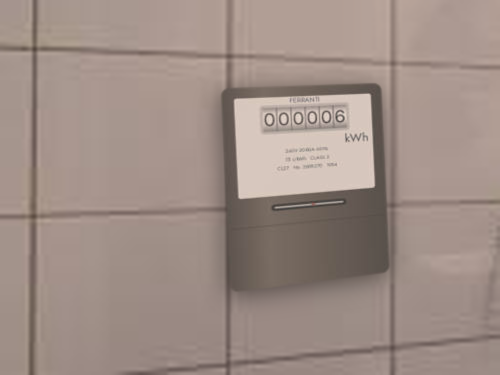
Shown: 6 kWh
